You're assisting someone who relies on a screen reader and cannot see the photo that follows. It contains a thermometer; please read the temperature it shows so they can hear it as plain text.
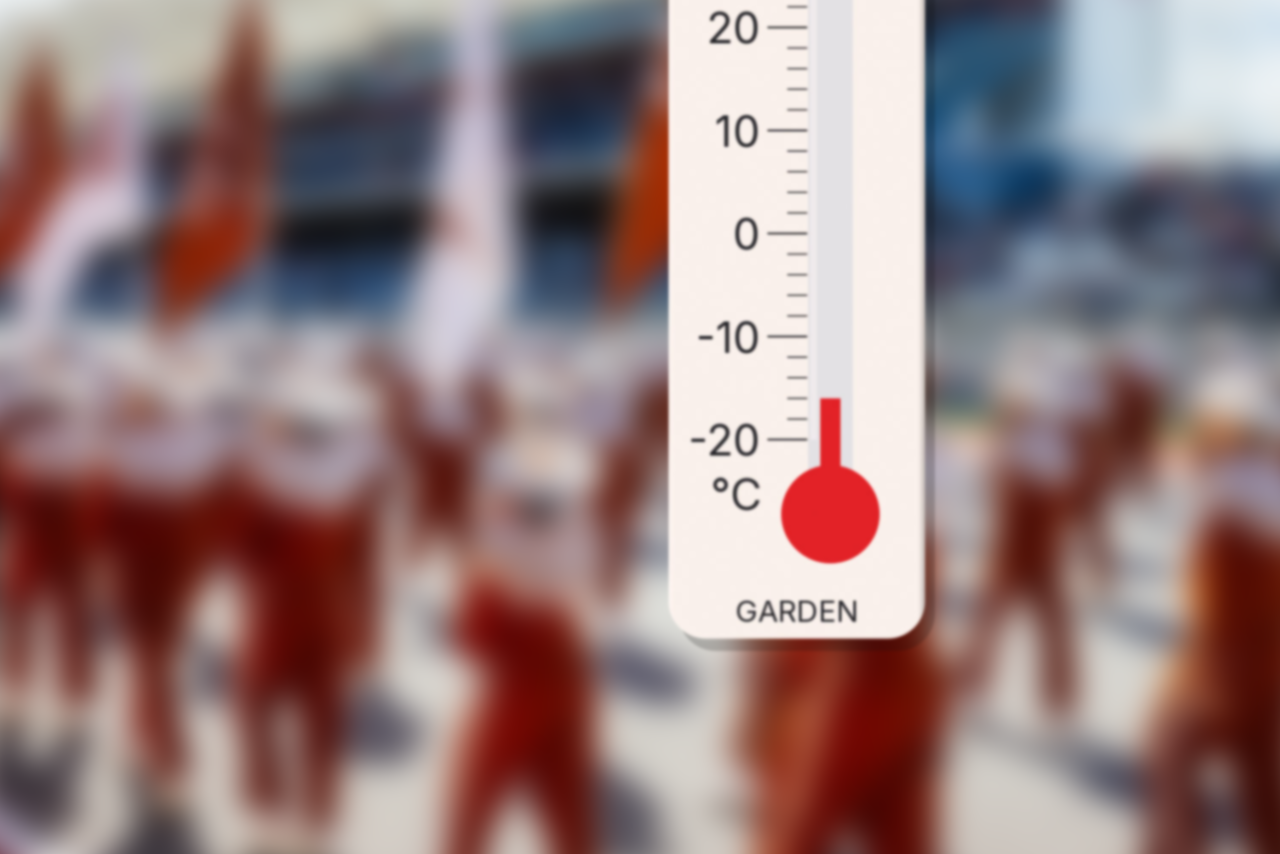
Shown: -16 °C
